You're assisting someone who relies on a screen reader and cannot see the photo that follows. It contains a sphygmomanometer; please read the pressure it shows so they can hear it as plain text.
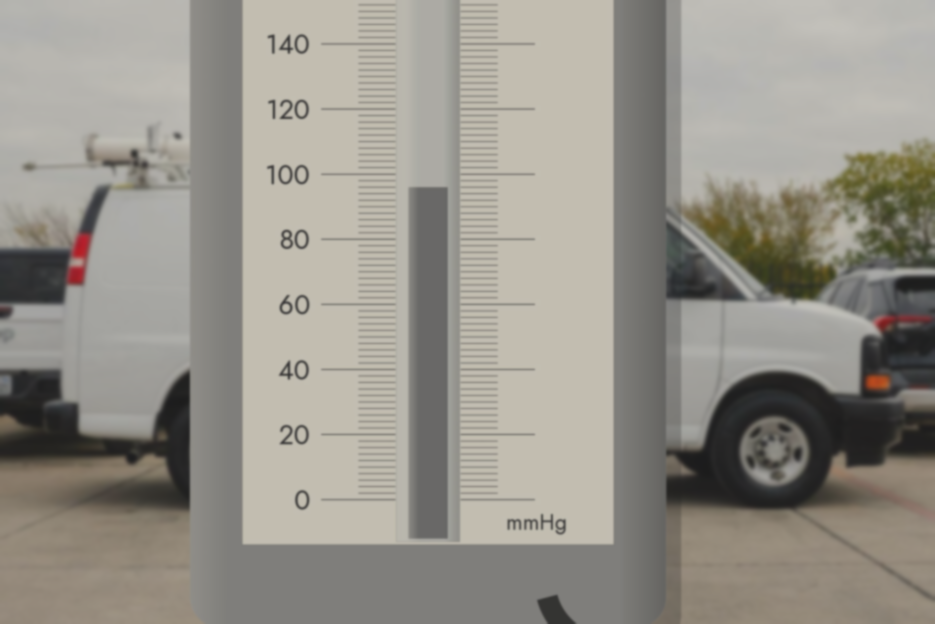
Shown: 96 mmHg
